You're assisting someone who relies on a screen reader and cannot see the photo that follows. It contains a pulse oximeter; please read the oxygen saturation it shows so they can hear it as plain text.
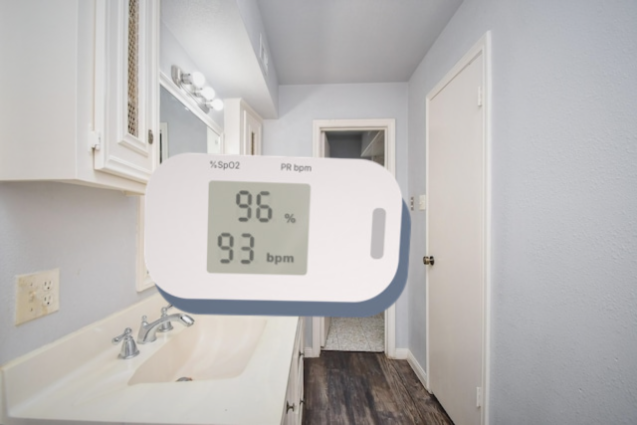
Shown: 96 %
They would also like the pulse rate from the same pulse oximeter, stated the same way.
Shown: 93 bpm
